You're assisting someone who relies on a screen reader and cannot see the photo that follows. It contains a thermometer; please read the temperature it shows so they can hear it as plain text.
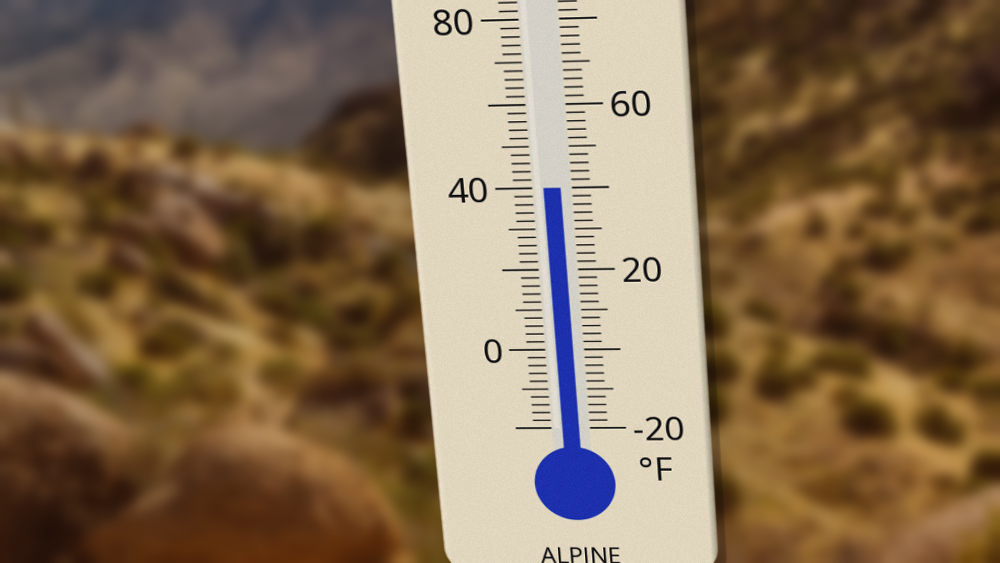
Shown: 40 °F
